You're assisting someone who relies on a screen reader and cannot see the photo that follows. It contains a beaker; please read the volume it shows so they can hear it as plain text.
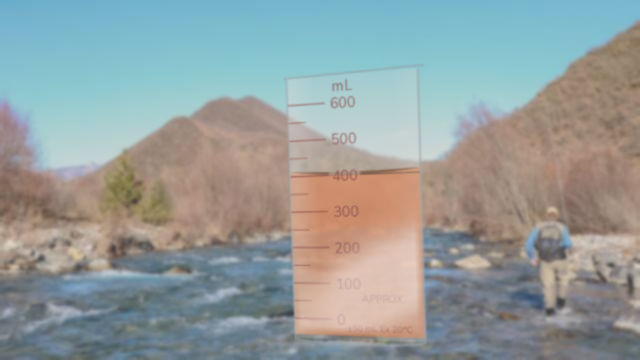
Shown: 400 mL
